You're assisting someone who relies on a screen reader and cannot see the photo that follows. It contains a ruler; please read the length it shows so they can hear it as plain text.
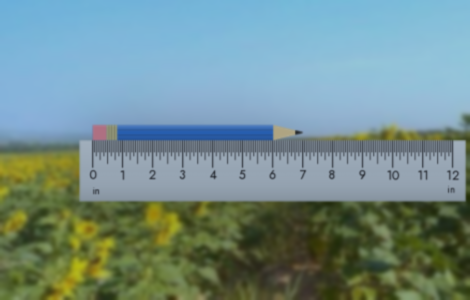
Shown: 7 in
